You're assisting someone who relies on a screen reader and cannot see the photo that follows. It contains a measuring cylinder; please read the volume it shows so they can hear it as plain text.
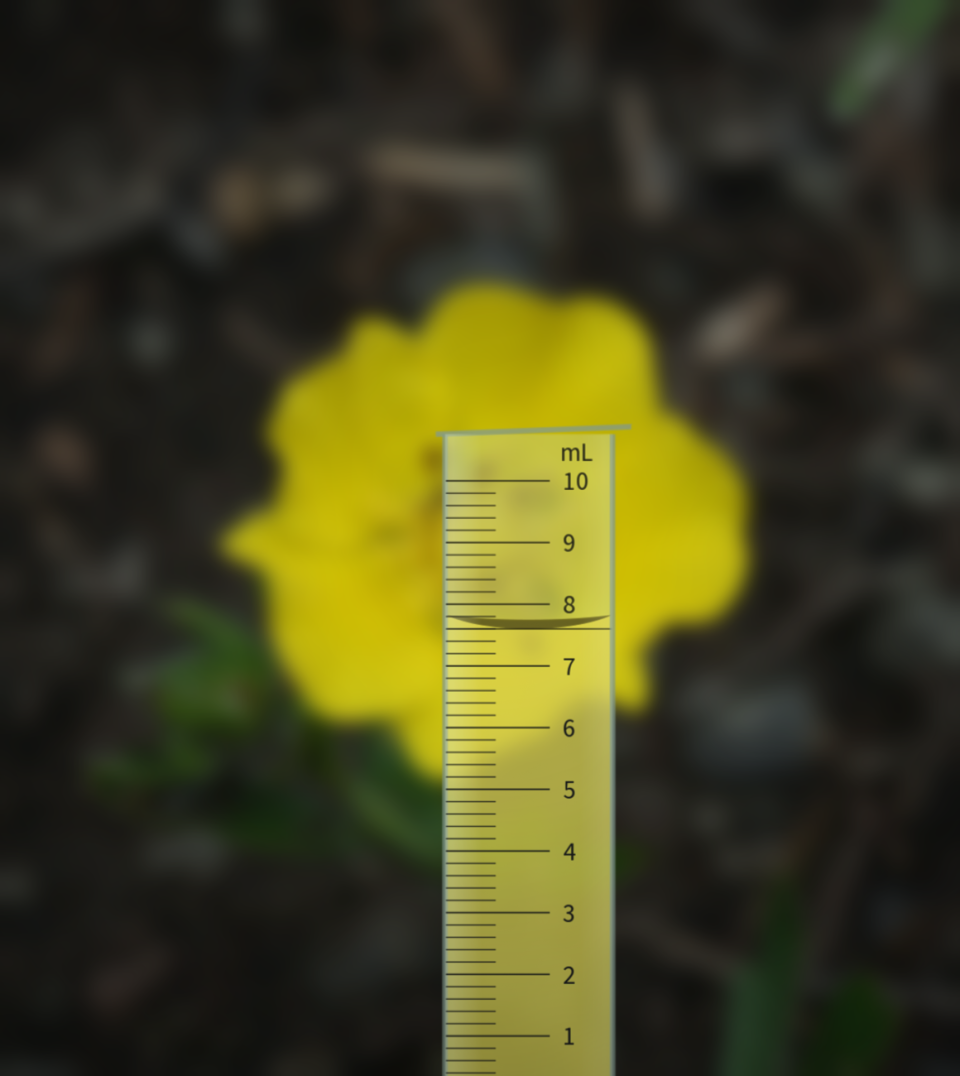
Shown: 7.6 mL
